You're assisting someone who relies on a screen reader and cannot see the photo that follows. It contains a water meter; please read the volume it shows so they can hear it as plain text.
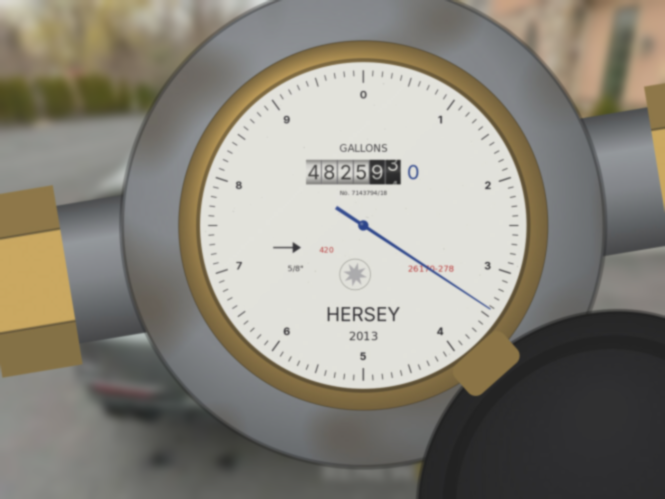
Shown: 4825933.4 gal
